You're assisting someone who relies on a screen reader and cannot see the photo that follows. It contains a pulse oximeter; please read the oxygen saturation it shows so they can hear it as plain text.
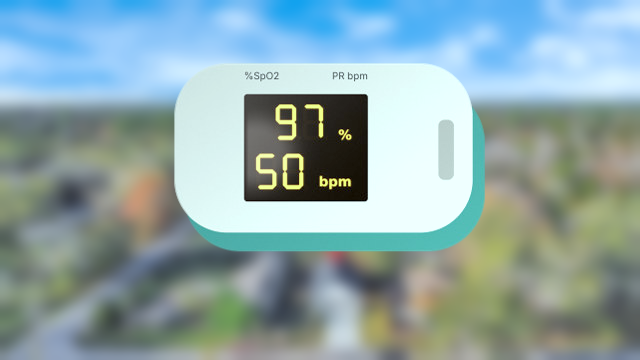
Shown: 97 %
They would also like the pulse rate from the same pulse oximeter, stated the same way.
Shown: 50 bpm
